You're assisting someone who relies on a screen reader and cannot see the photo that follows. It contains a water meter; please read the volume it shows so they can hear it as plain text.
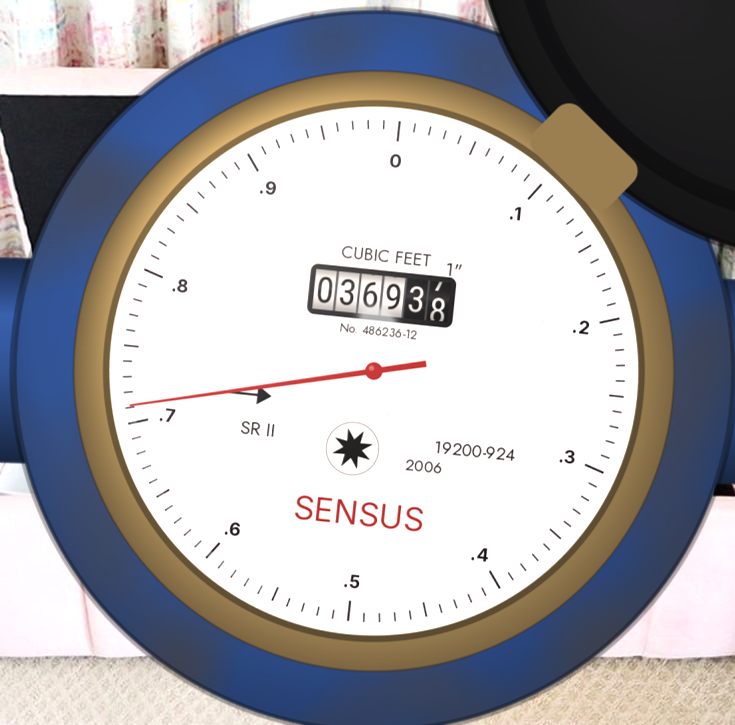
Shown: 36937.71 ft³
